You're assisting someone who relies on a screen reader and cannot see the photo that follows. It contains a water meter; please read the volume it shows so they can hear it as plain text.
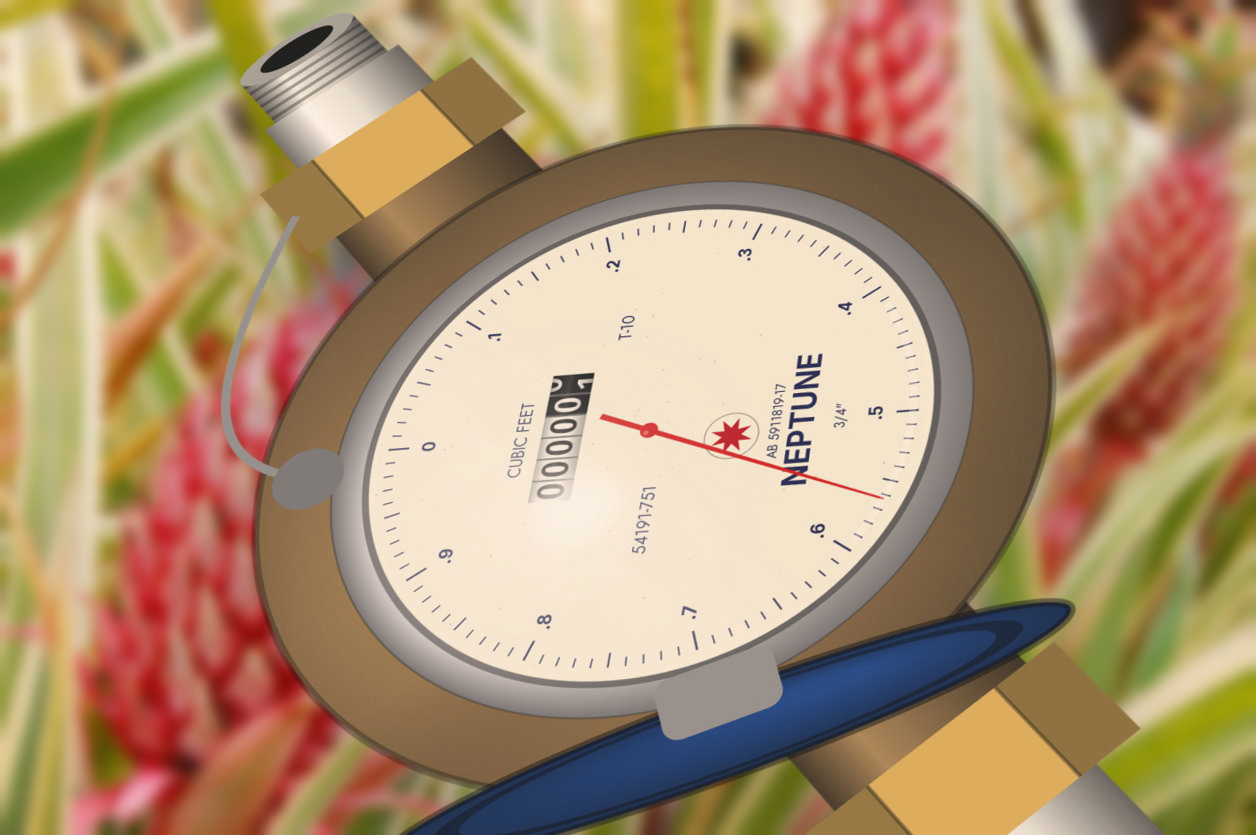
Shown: 0.56 ft³
